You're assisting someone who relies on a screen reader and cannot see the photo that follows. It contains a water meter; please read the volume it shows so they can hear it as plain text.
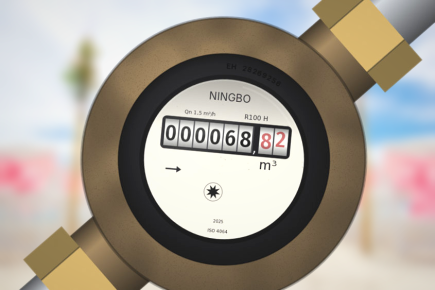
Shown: 68.82 m³
